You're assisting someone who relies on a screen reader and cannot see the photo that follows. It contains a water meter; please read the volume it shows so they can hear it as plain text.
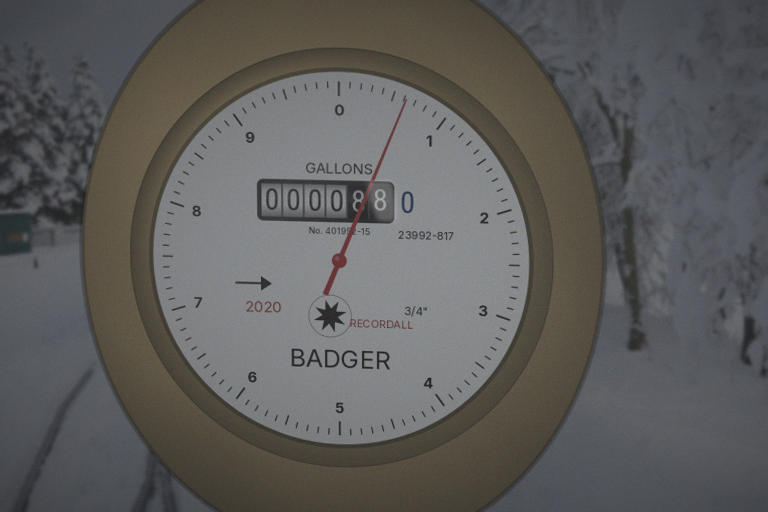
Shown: 880.6 gal
